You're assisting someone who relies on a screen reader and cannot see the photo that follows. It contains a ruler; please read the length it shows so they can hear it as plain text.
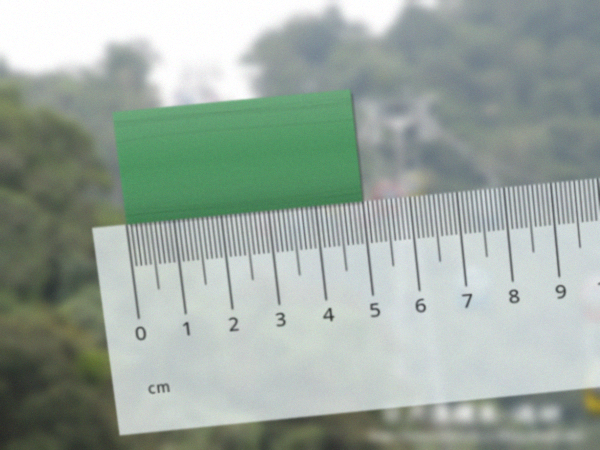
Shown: 5 cm
